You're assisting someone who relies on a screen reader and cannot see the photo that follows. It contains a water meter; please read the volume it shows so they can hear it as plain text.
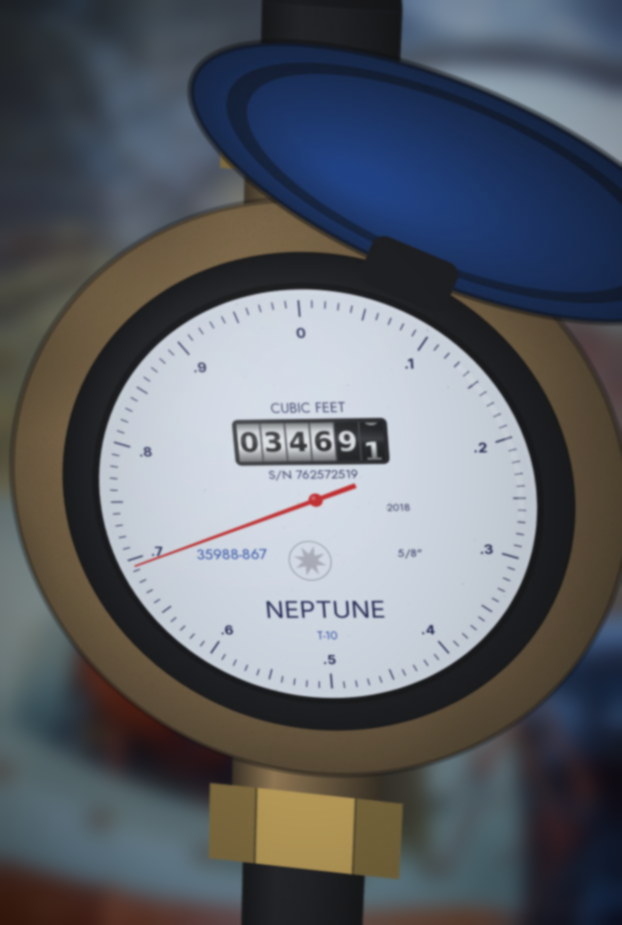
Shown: 34690.69 ft³
